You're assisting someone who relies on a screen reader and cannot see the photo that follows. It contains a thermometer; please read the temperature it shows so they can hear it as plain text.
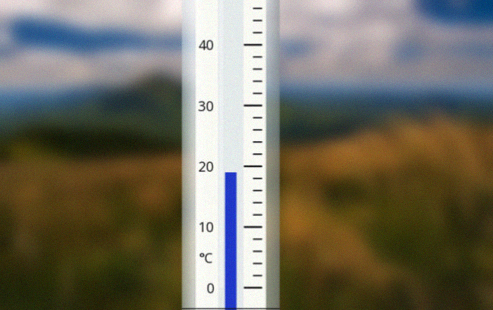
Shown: 19 °C
